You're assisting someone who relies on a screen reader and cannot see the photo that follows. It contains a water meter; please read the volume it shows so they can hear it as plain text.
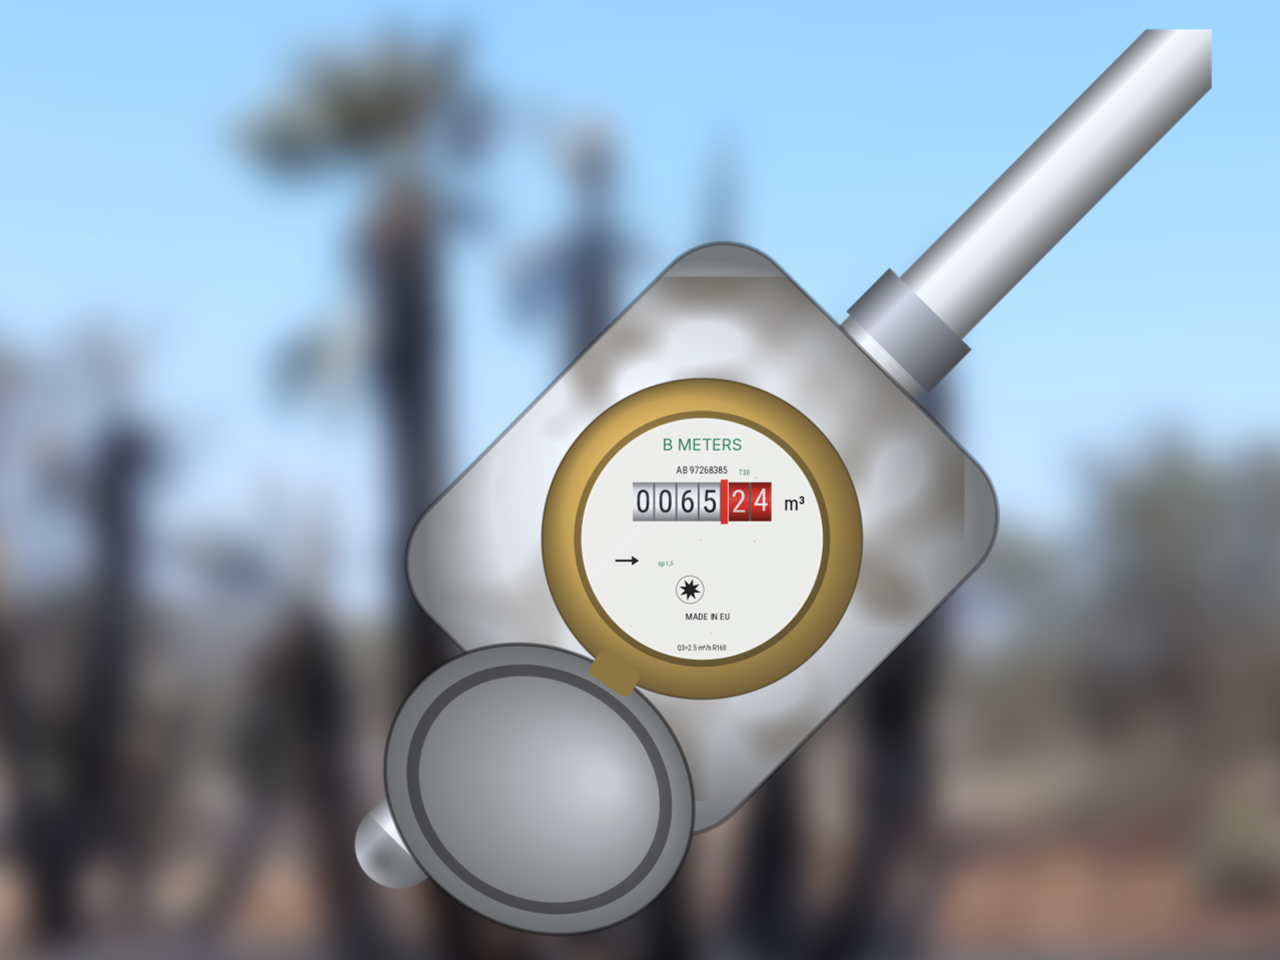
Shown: 65.24 m³
